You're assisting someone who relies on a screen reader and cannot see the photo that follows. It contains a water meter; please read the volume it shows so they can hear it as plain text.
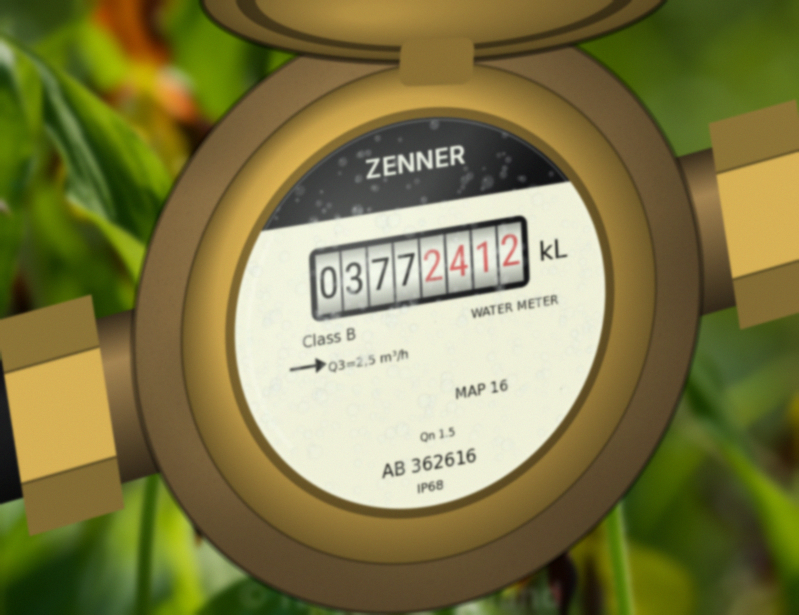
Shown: 377.2412 kL
